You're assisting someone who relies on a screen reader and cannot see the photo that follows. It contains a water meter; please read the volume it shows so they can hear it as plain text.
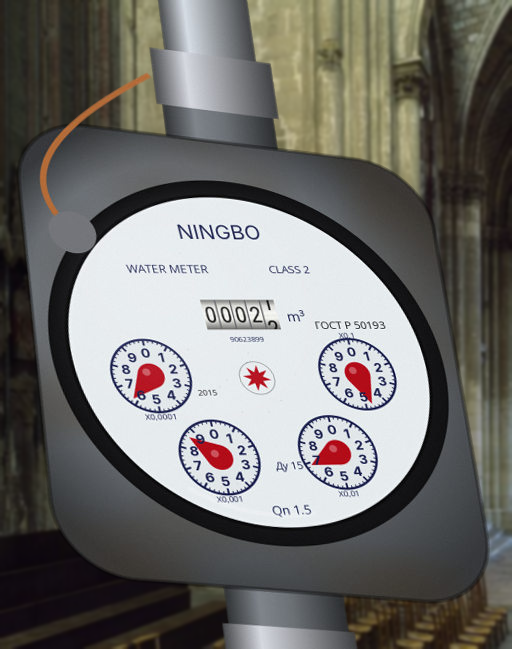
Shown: 21.4686 m³
